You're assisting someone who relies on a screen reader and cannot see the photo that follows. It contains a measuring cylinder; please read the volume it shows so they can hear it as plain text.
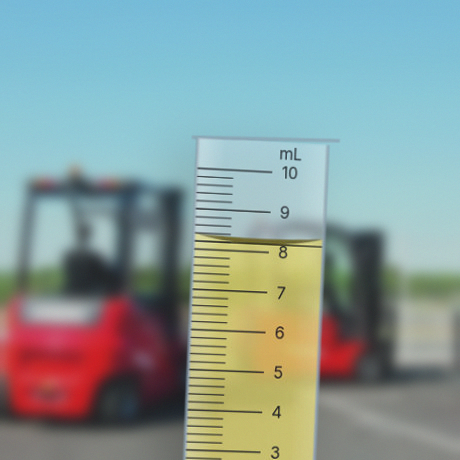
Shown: 8.2 mL
